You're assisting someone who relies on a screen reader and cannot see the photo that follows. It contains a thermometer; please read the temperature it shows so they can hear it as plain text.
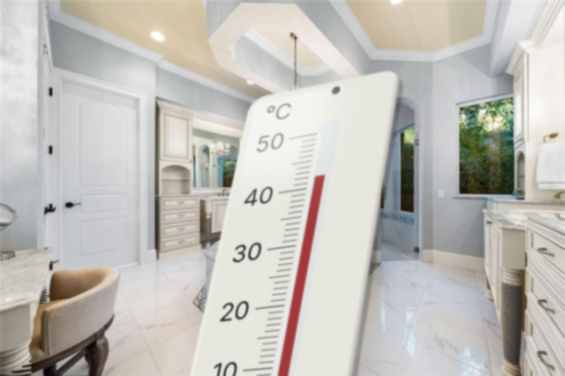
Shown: 42 °C
